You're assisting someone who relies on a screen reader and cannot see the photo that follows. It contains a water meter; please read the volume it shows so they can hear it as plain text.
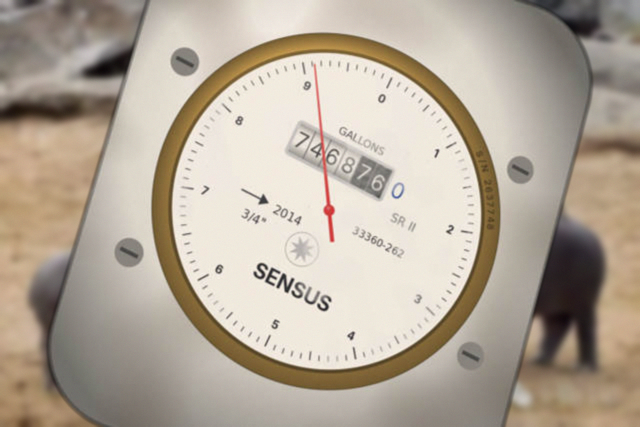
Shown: 7468759.1 gal
